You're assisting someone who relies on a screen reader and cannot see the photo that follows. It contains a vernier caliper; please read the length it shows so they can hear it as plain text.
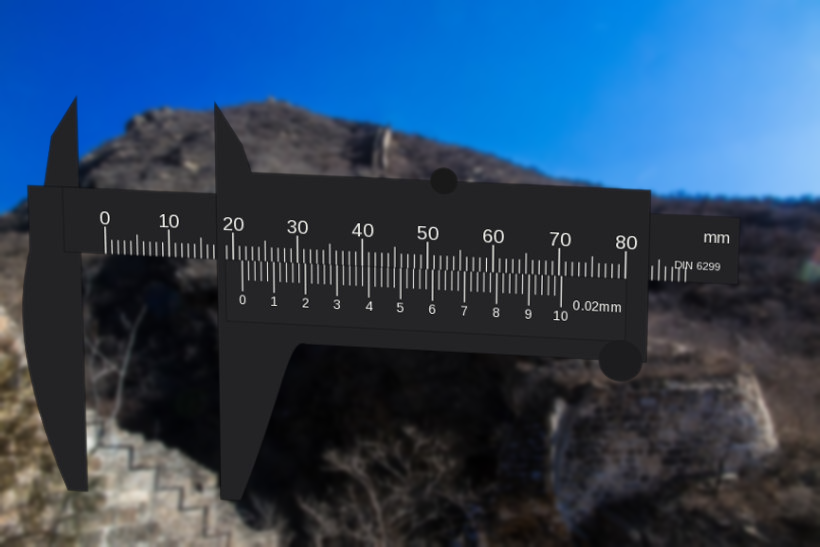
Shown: 21.4 mm
